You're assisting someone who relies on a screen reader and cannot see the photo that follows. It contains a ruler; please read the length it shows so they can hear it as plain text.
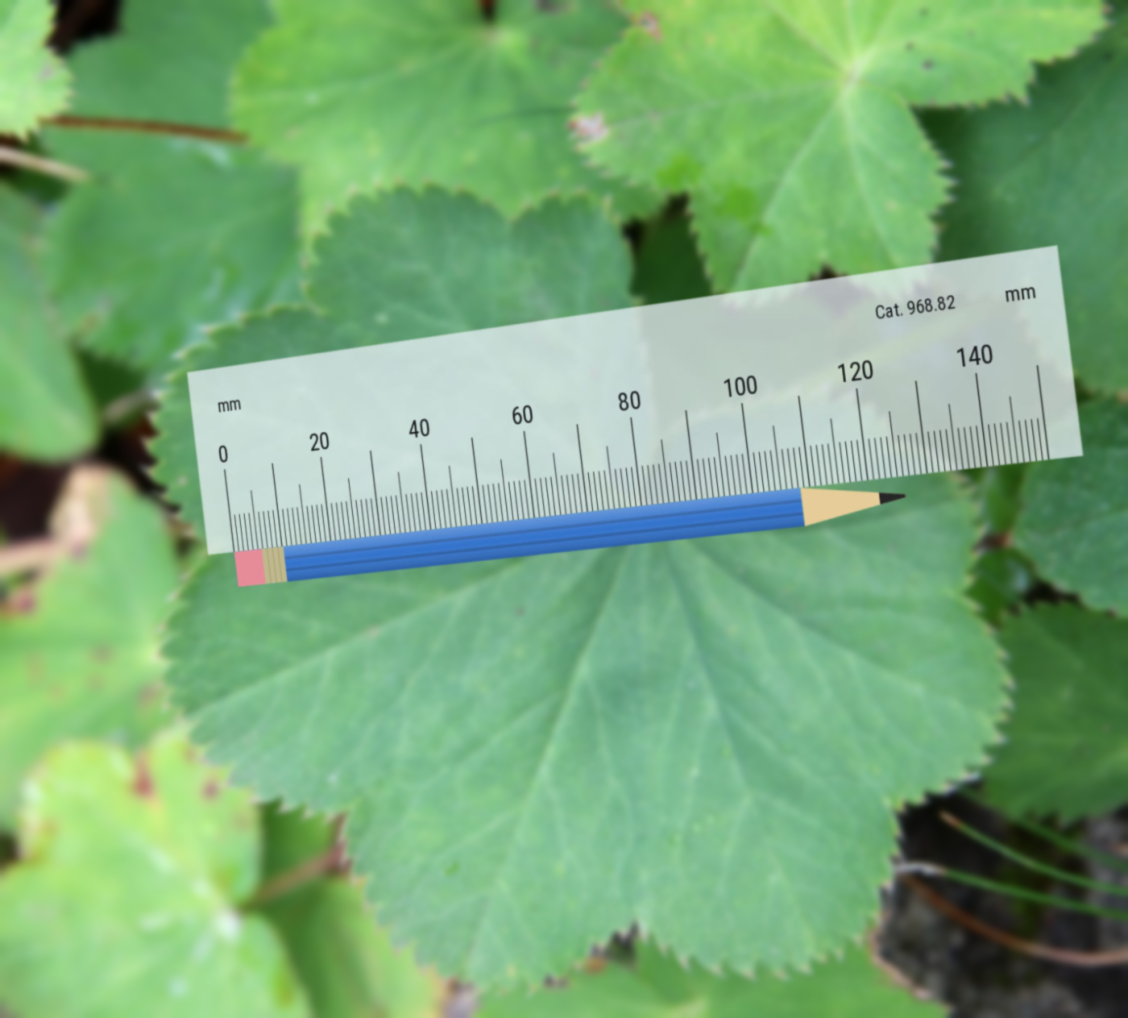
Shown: 126 mm
